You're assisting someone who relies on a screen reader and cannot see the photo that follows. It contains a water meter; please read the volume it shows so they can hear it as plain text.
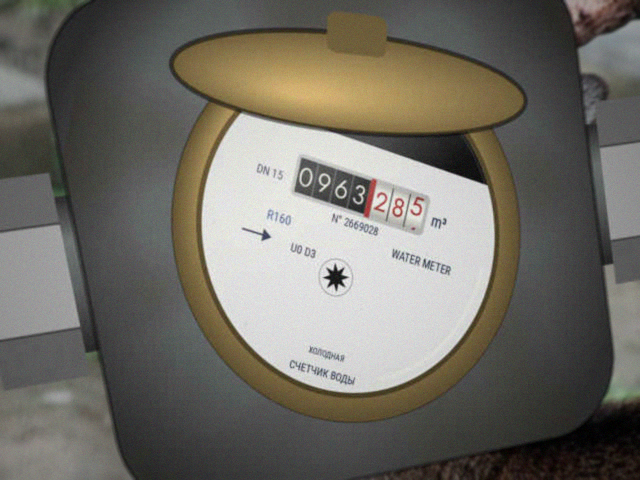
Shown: 963.285 m³
